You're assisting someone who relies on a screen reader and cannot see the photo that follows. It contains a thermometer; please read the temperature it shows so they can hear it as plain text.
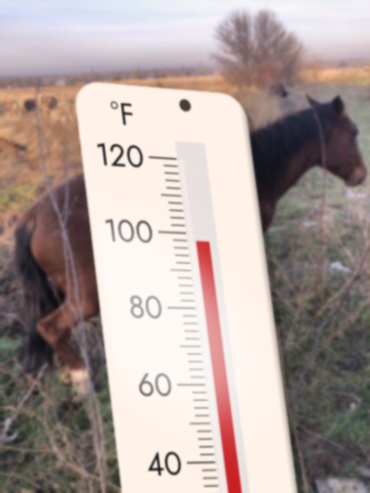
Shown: 98 °F
